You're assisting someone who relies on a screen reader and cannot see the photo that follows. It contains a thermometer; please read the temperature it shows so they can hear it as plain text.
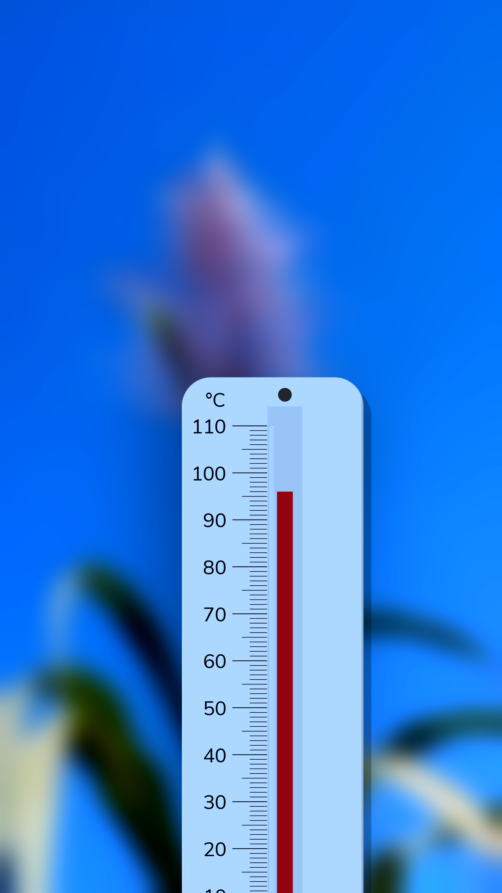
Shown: 96 °C
